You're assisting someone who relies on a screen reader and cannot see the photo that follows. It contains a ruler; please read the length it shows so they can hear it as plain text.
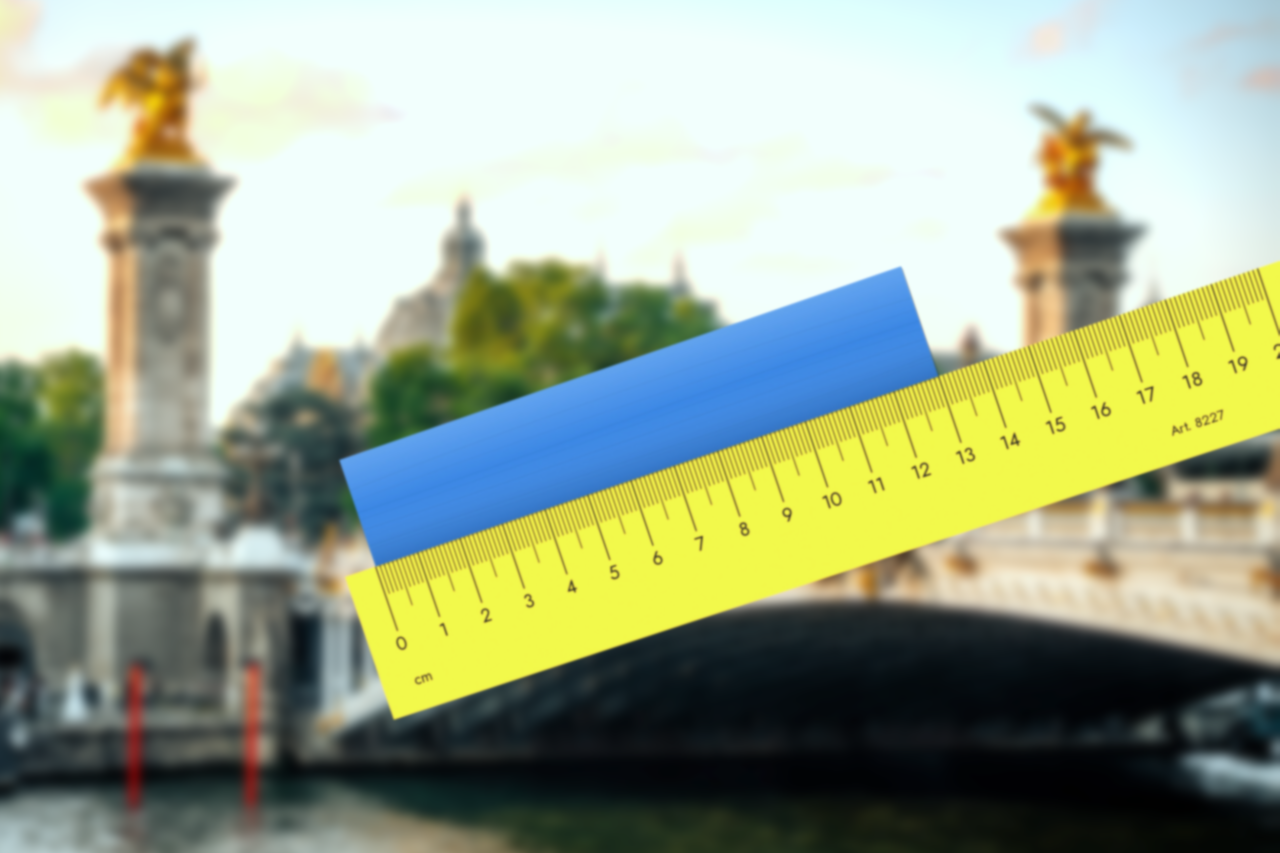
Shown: 13 cm
